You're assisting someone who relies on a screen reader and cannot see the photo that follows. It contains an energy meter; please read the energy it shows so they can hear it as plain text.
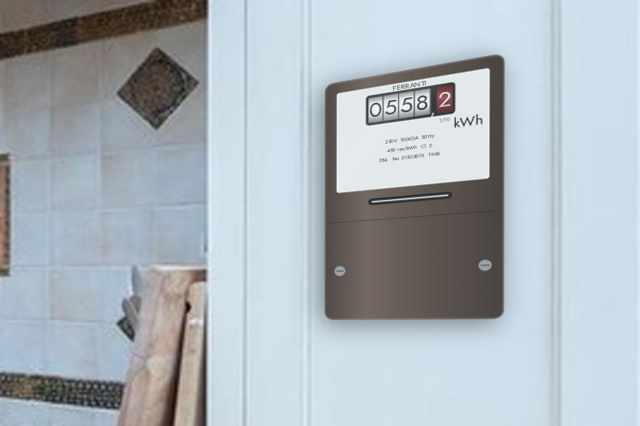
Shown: 558.2 kWh
